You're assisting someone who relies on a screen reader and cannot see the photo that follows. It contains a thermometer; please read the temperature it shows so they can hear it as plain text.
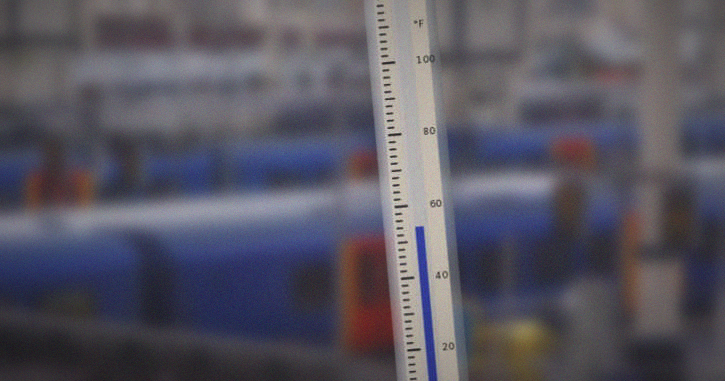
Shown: 54 °F
